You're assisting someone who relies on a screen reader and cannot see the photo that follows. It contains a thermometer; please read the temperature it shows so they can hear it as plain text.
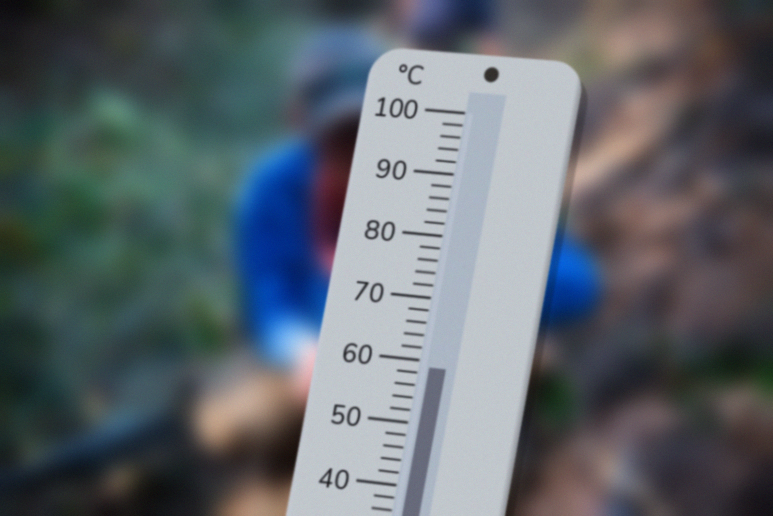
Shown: 59 °C
